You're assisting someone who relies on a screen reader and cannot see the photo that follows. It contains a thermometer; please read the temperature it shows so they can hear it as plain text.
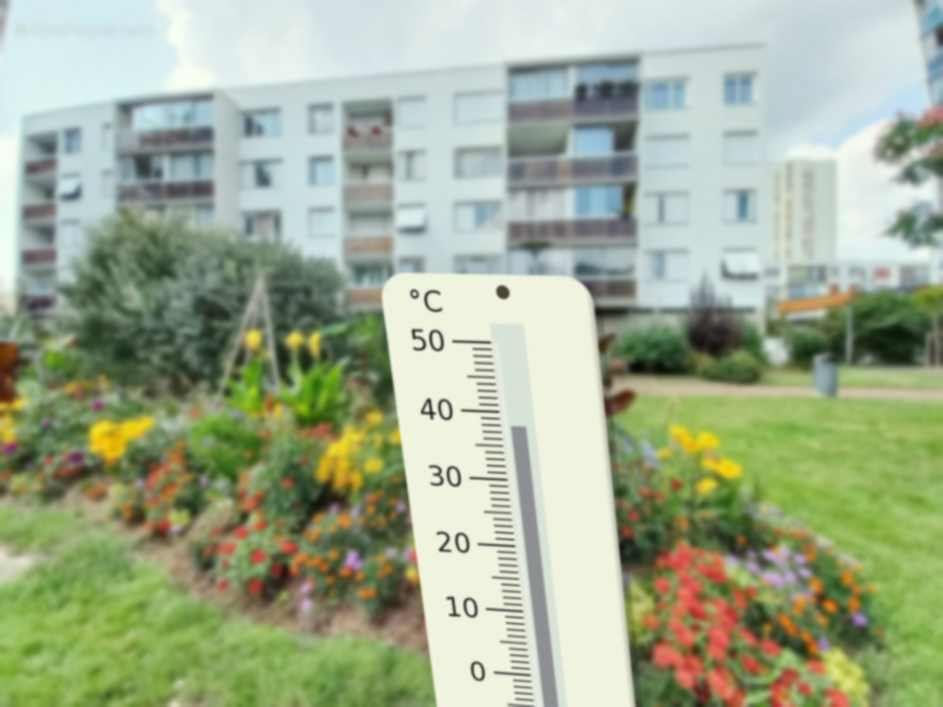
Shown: 38 °C
